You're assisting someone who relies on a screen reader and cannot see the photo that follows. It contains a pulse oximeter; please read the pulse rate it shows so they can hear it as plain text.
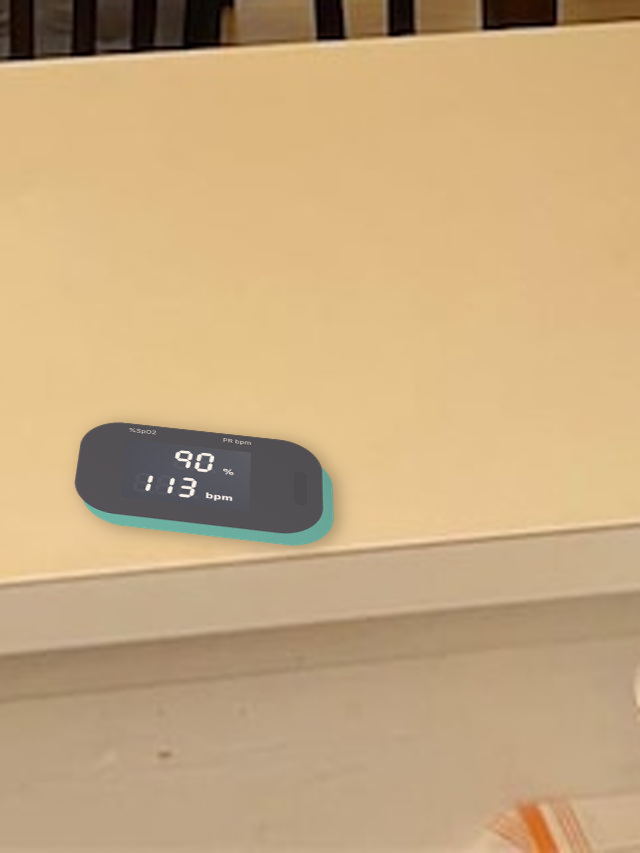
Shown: 113 bpm
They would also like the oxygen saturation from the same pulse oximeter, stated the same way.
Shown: 90 %
